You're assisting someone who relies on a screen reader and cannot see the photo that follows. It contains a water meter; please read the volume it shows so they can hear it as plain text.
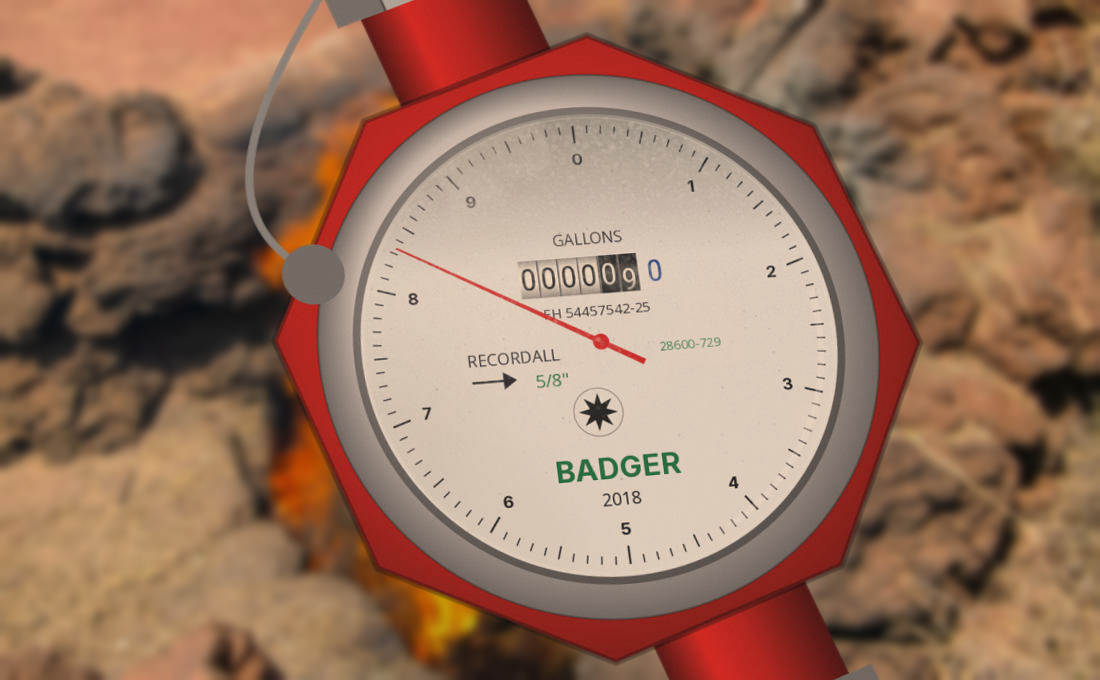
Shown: 88.3 gal
